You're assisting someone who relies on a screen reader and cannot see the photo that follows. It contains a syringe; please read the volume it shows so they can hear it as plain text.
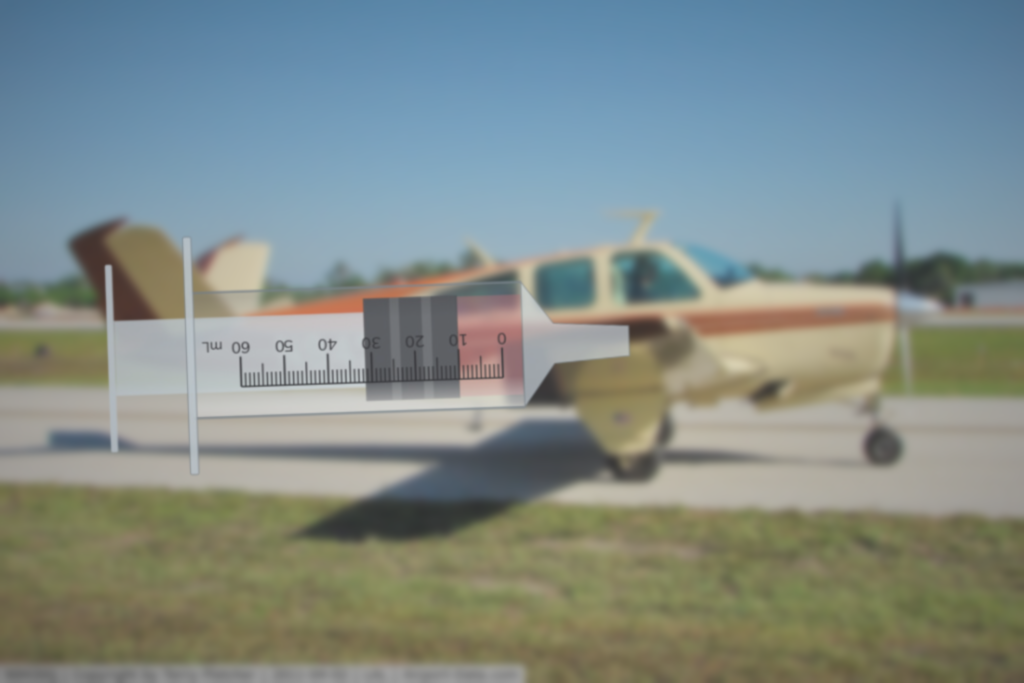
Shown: 10 mL
